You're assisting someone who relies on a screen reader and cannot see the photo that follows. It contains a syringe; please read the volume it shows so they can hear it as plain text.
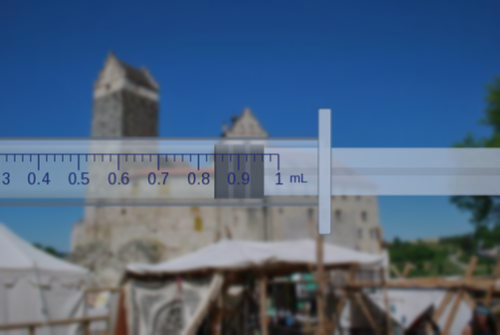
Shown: 0.84 mL
